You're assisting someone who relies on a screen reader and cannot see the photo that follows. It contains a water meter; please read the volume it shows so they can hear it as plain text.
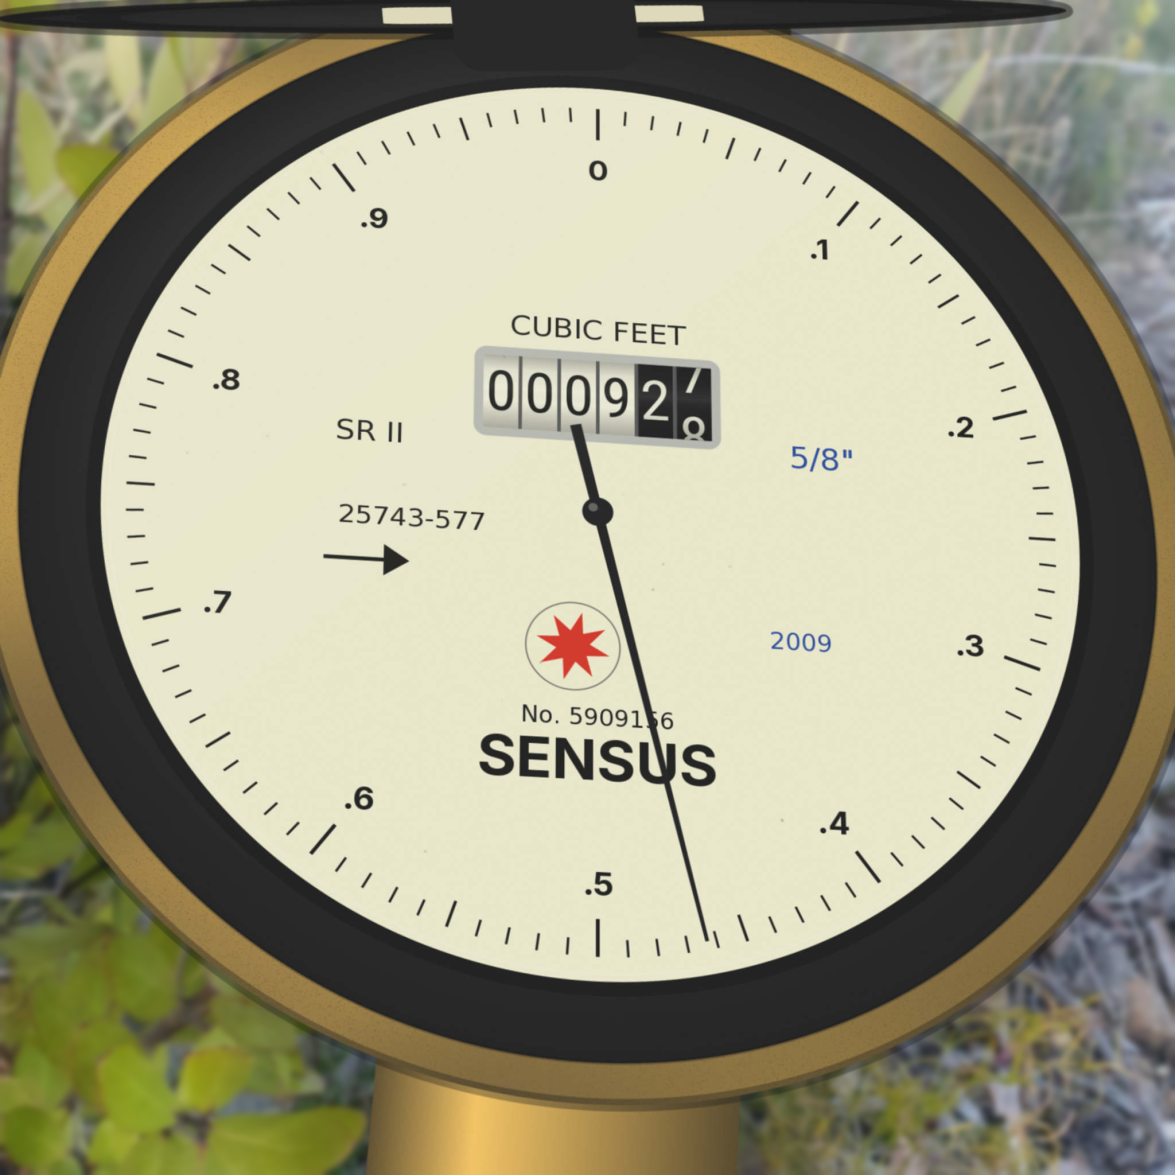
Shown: 927.46 ft³
